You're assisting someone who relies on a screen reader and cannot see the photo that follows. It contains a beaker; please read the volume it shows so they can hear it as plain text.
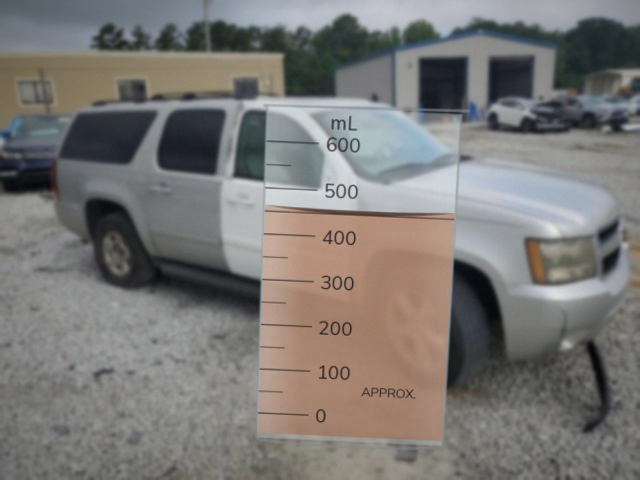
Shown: 450 mL
